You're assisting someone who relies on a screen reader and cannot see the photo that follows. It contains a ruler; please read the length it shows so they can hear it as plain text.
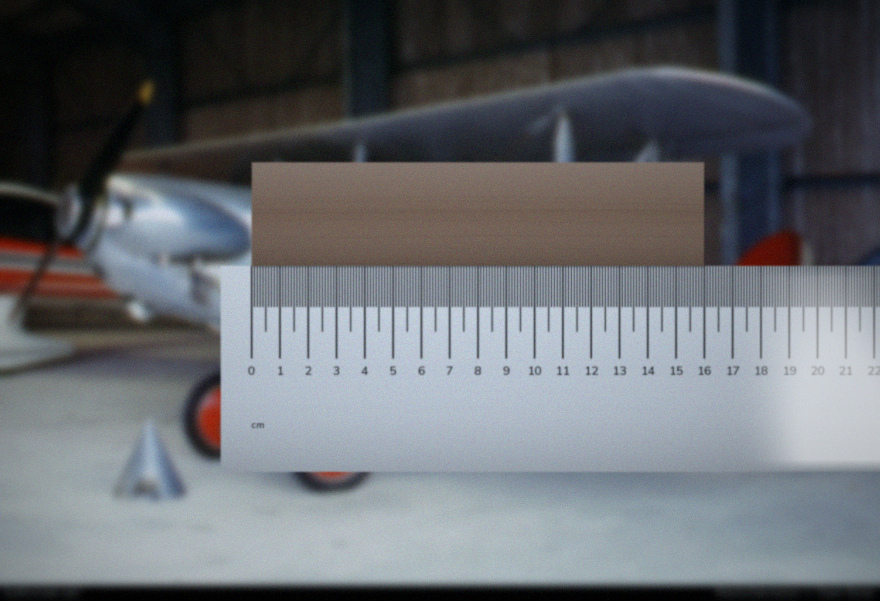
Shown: 16 cm
